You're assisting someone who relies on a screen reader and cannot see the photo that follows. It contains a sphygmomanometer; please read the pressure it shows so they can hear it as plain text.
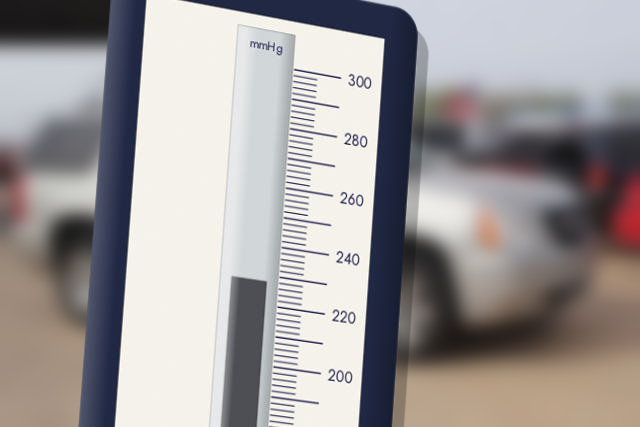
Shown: 228 mmHg
